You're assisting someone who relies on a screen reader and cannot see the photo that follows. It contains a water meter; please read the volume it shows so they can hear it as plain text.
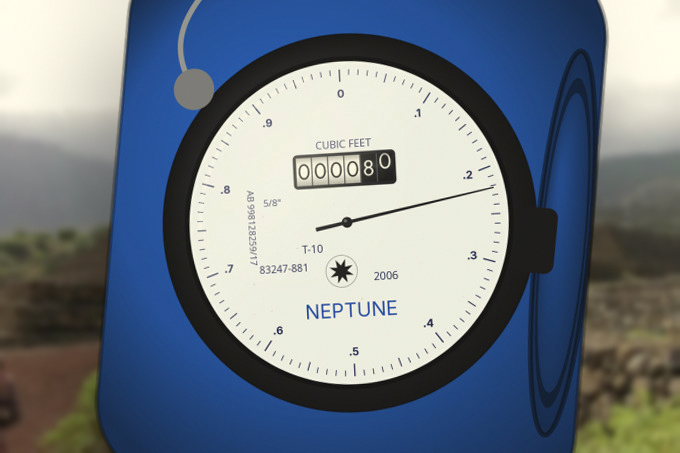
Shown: 80.22 ft³
